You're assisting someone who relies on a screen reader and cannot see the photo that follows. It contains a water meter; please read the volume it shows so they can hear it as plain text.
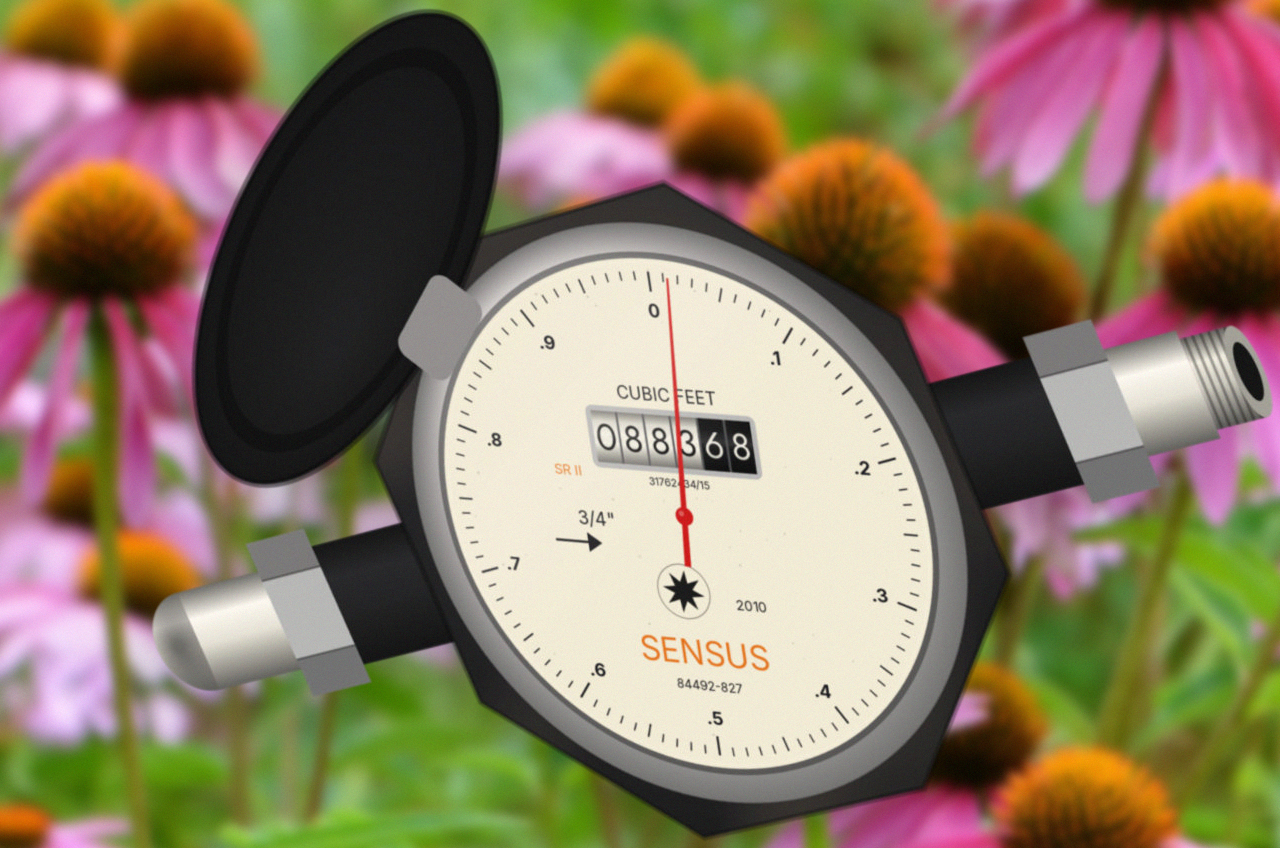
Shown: 88368.01 ft³
